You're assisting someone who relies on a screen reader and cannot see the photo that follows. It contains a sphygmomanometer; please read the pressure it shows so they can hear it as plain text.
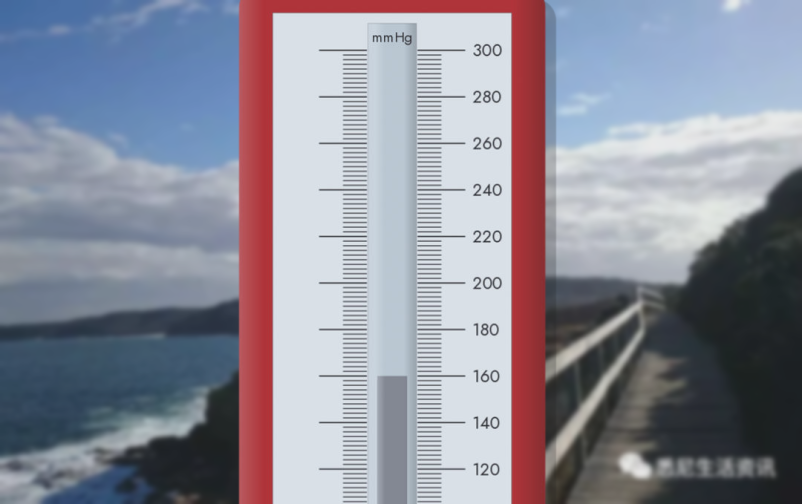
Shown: 160 mmHg
